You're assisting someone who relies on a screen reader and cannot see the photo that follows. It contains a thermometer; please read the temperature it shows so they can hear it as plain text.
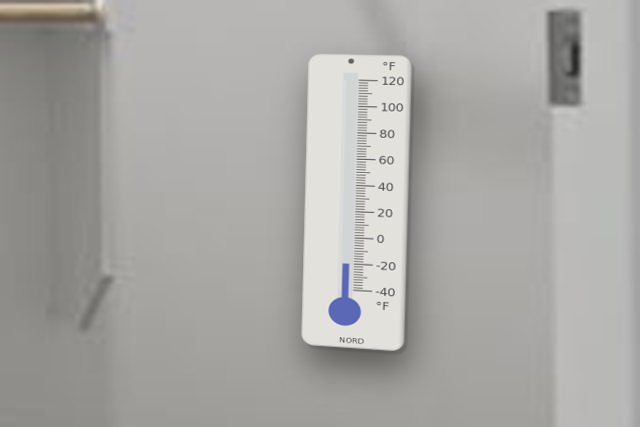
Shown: -20 °F
